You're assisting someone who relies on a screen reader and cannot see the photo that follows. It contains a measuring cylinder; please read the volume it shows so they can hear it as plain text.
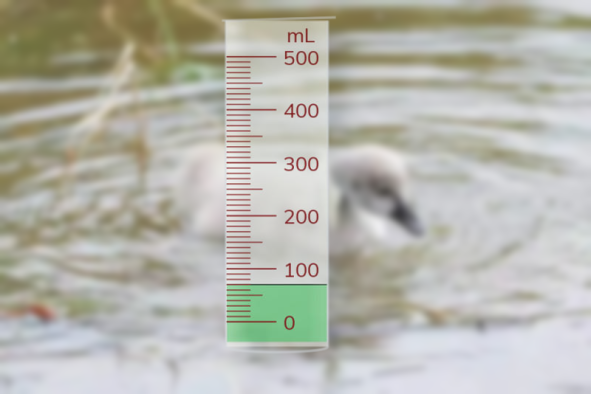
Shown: 70 mL
